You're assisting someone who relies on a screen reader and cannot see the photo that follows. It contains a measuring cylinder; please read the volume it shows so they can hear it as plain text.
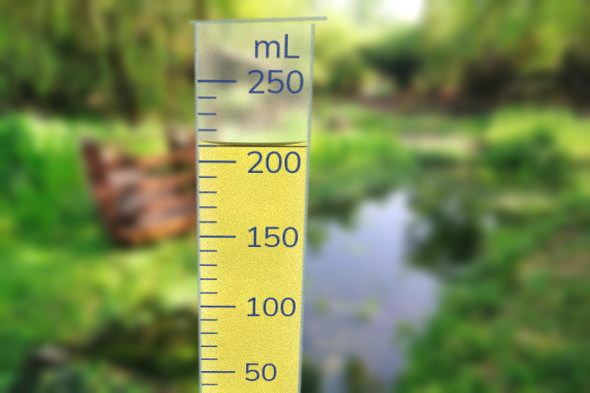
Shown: 210 mL
